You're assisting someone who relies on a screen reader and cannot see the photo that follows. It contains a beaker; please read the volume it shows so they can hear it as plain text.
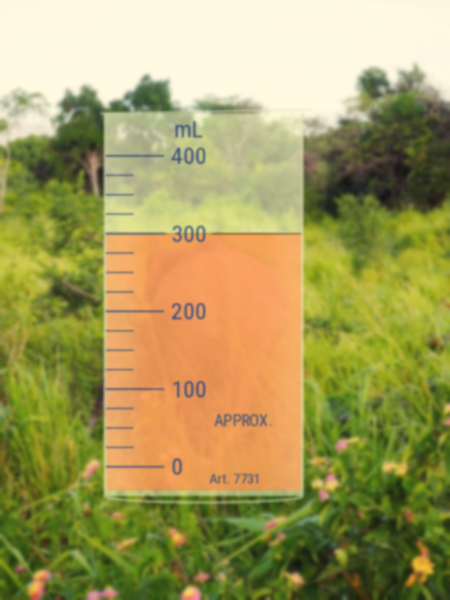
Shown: 300 mL
